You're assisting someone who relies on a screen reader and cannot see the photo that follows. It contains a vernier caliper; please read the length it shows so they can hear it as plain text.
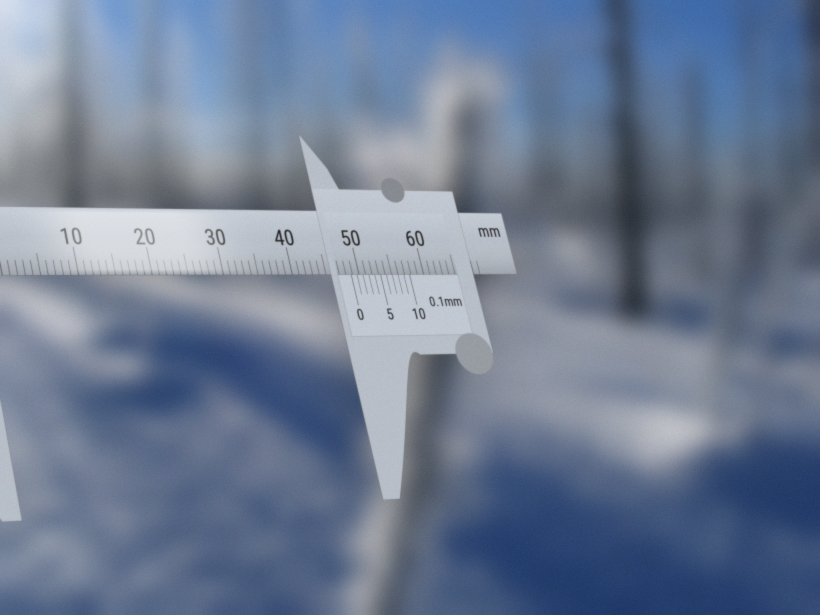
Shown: 48.8 mm
